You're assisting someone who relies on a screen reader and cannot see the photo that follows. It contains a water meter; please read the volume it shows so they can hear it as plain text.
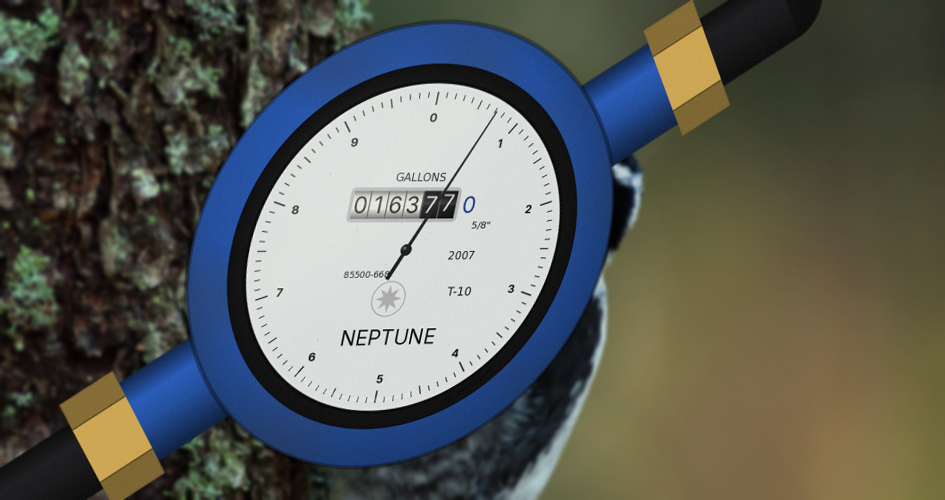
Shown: 163770.7 gal
